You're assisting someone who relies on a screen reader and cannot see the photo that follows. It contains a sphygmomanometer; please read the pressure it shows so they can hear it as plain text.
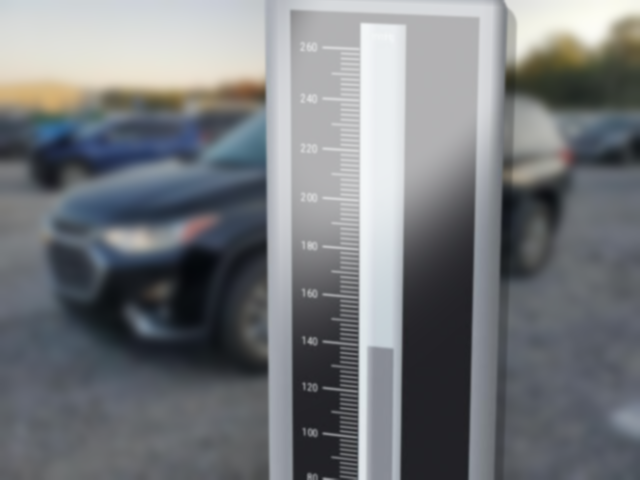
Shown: 140 mmHg
